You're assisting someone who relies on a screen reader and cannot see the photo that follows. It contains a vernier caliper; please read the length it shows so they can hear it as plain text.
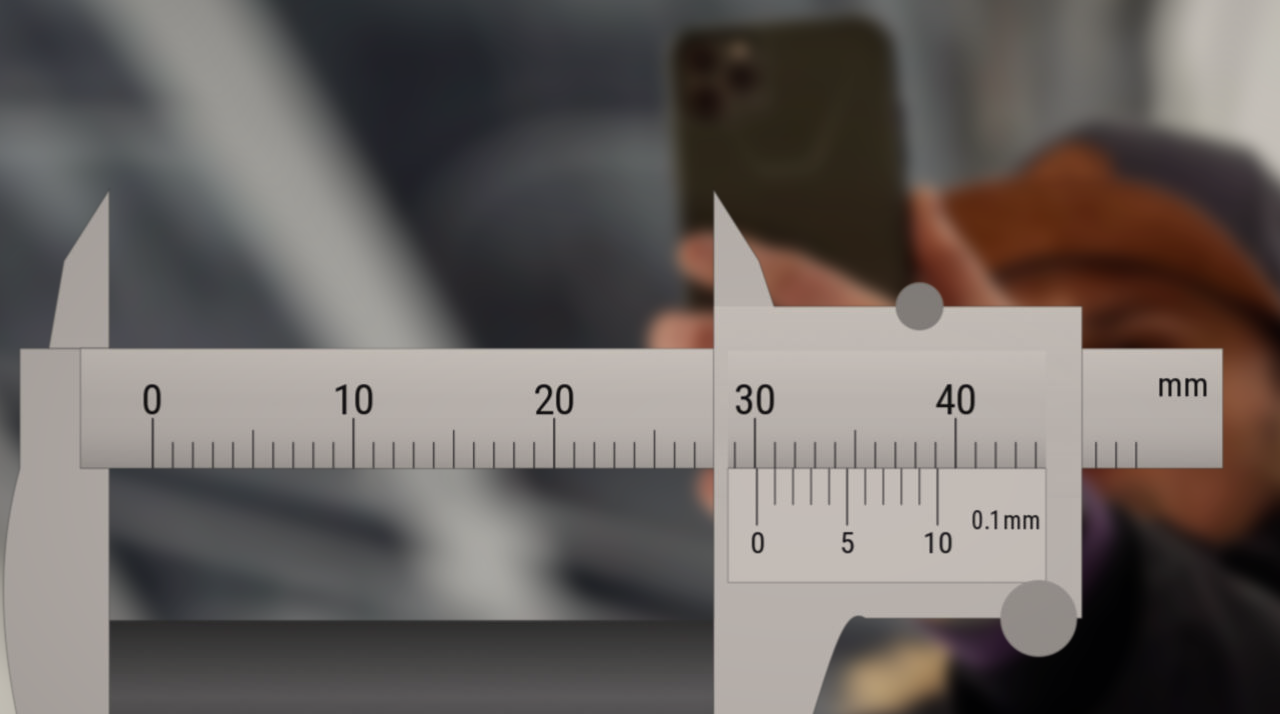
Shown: 30.1 mm
